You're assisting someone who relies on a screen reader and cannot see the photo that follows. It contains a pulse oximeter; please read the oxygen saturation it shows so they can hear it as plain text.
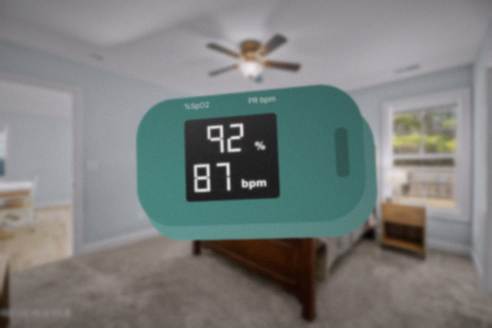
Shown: 92 %
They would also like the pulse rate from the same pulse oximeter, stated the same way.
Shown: 87 bpm
